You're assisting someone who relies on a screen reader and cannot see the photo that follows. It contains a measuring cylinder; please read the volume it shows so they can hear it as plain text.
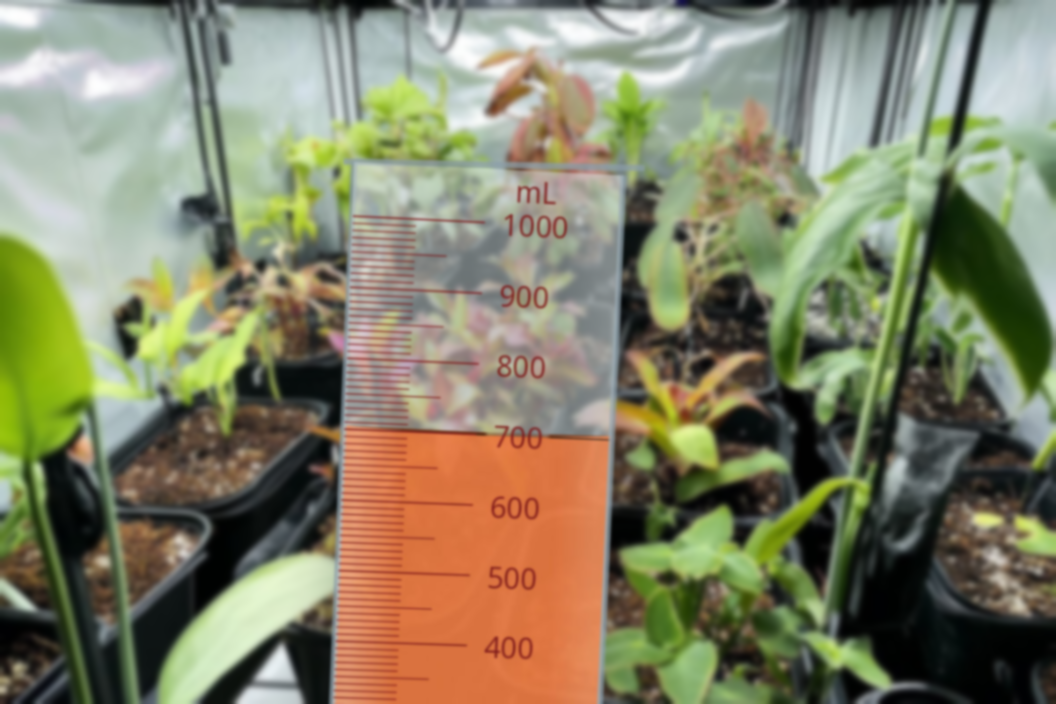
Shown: 700 mL
